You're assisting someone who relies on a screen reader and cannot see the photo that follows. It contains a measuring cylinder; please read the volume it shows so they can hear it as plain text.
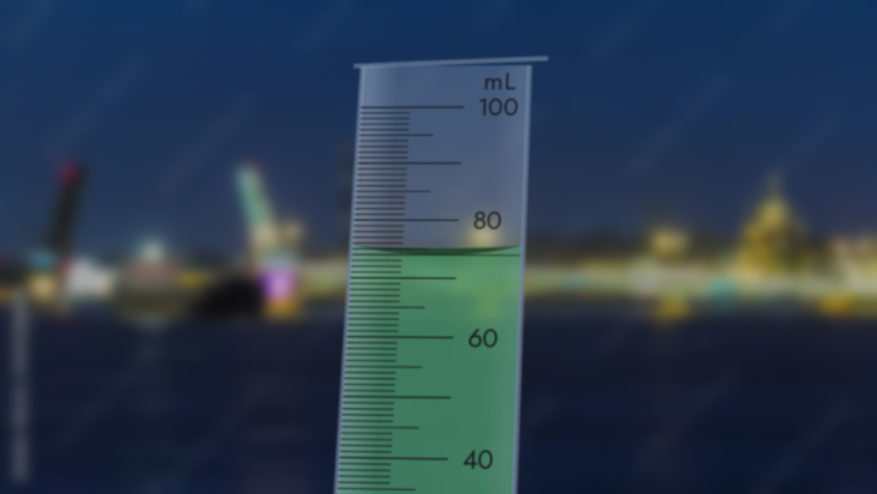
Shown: 74 mL
